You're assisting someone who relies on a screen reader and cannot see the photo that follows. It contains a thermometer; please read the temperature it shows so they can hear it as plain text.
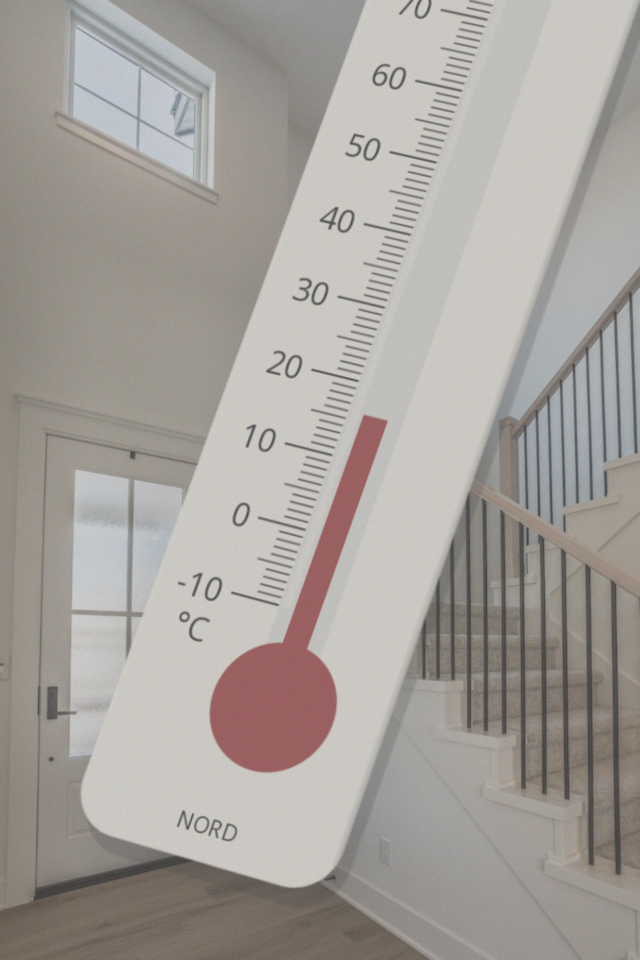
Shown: 16 °C
